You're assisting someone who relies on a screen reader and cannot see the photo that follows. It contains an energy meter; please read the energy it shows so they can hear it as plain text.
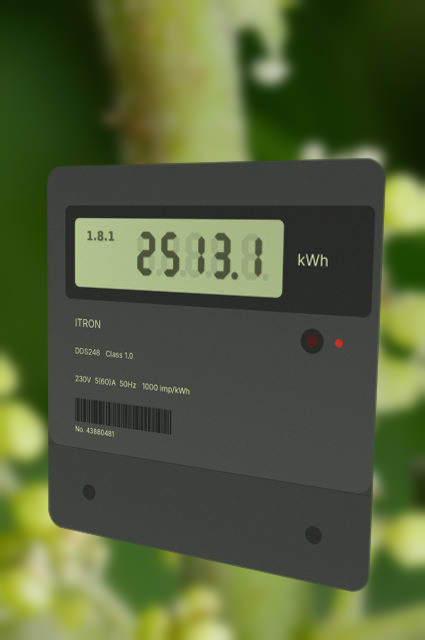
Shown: 2513.1 kWh
